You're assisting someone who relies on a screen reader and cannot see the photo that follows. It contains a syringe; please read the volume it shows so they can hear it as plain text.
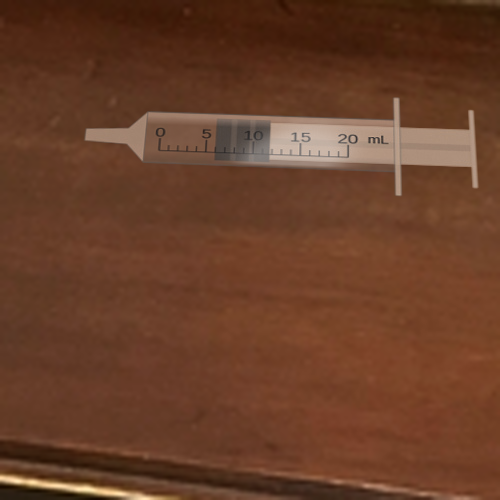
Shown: 6 mL
